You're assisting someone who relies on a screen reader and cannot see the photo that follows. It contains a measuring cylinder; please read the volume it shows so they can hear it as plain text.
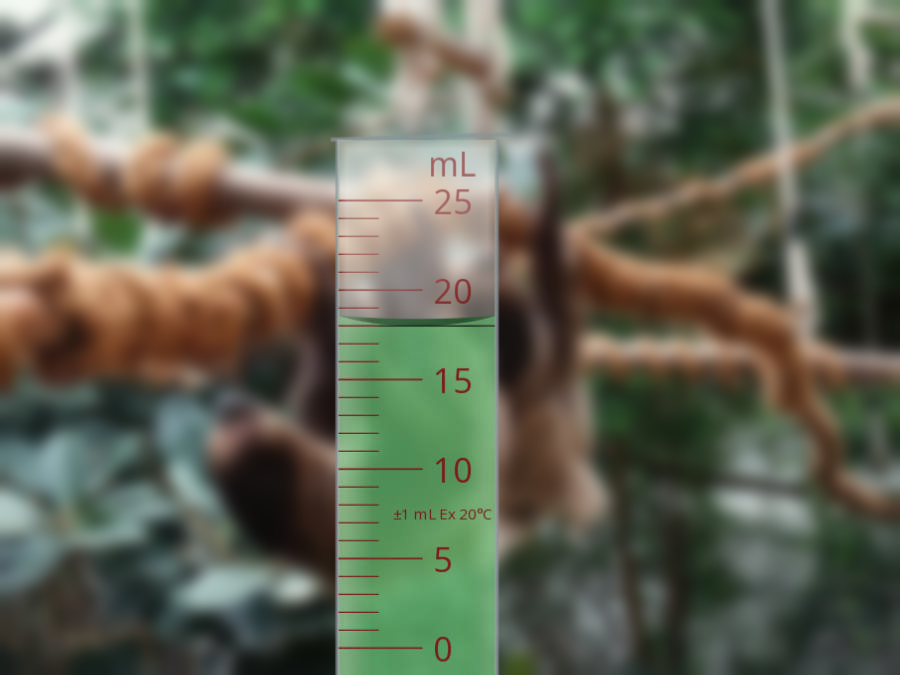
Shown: 18 mL
